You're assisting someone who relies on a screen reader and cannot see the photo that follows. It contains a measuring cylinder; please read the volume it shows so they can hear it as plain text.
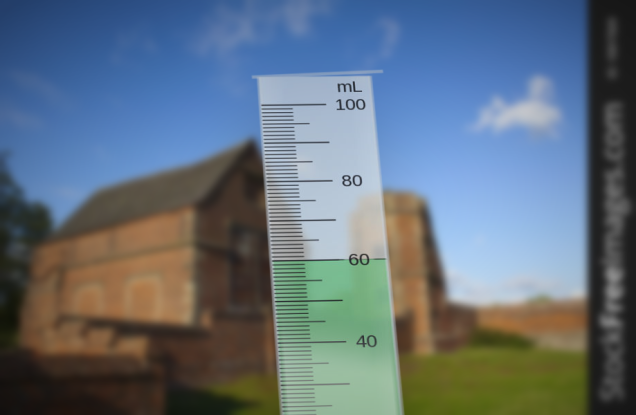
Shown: 60 mL
